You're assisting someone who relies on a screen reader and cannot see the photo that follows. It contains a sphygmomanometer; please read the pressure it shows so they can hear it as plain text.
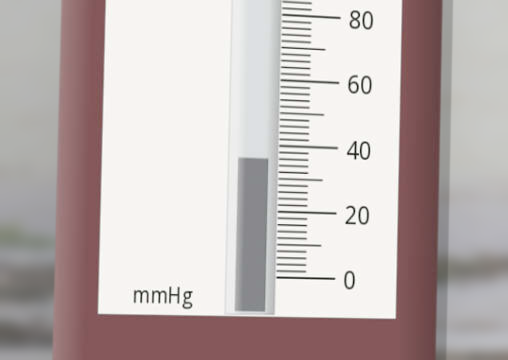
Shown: 36 mmHg
